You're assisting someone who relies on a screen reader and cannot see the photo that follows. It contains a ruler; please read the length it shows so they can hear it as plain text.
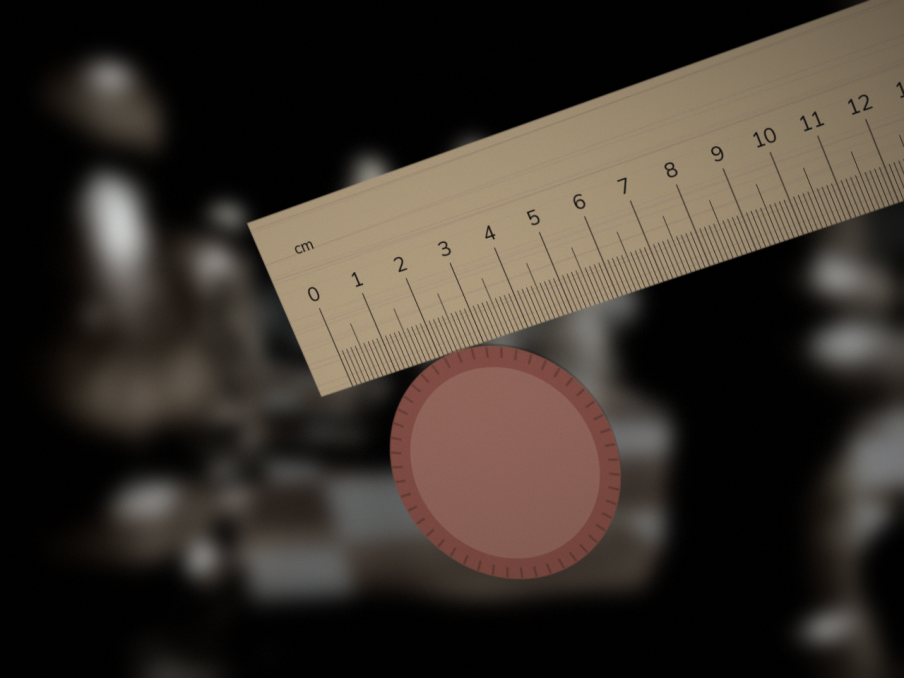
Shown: 4.8 cm
